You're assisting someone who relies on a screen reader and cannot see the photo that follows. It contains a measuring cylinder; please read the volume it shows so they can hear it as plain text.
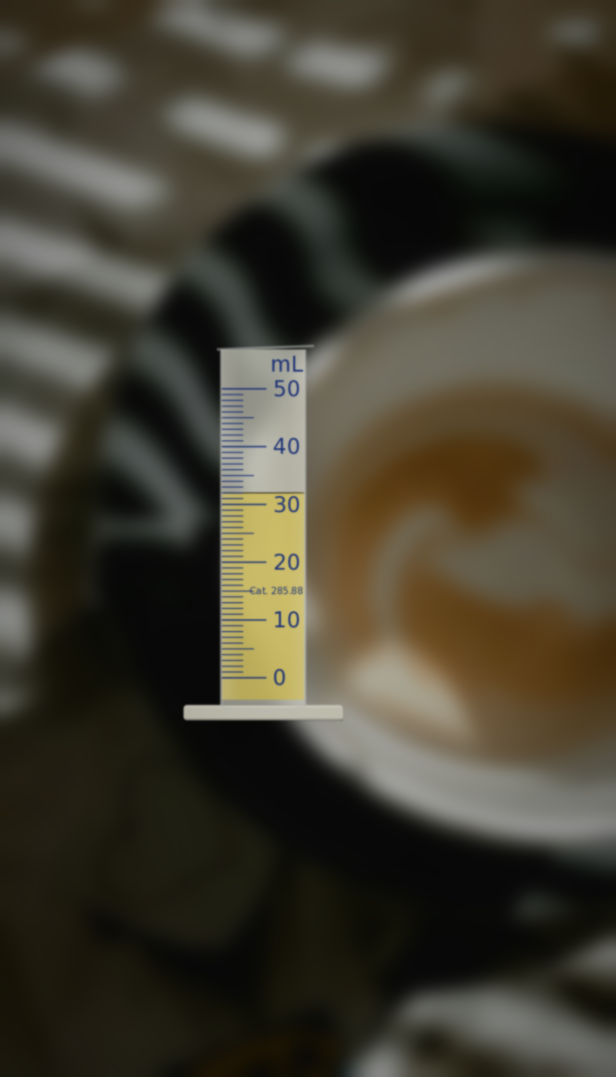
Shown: 32 mL
